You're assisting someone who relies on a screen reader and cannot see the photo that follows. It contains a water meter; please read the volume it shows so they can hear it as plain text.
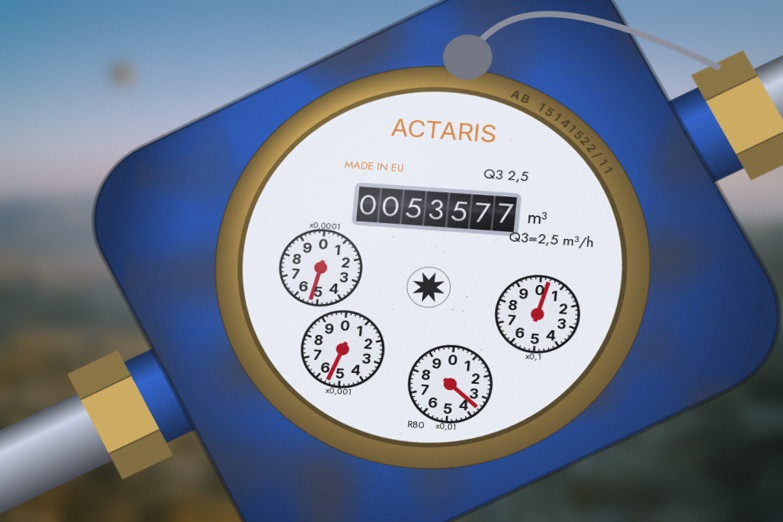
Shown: 53577.0355 m³
